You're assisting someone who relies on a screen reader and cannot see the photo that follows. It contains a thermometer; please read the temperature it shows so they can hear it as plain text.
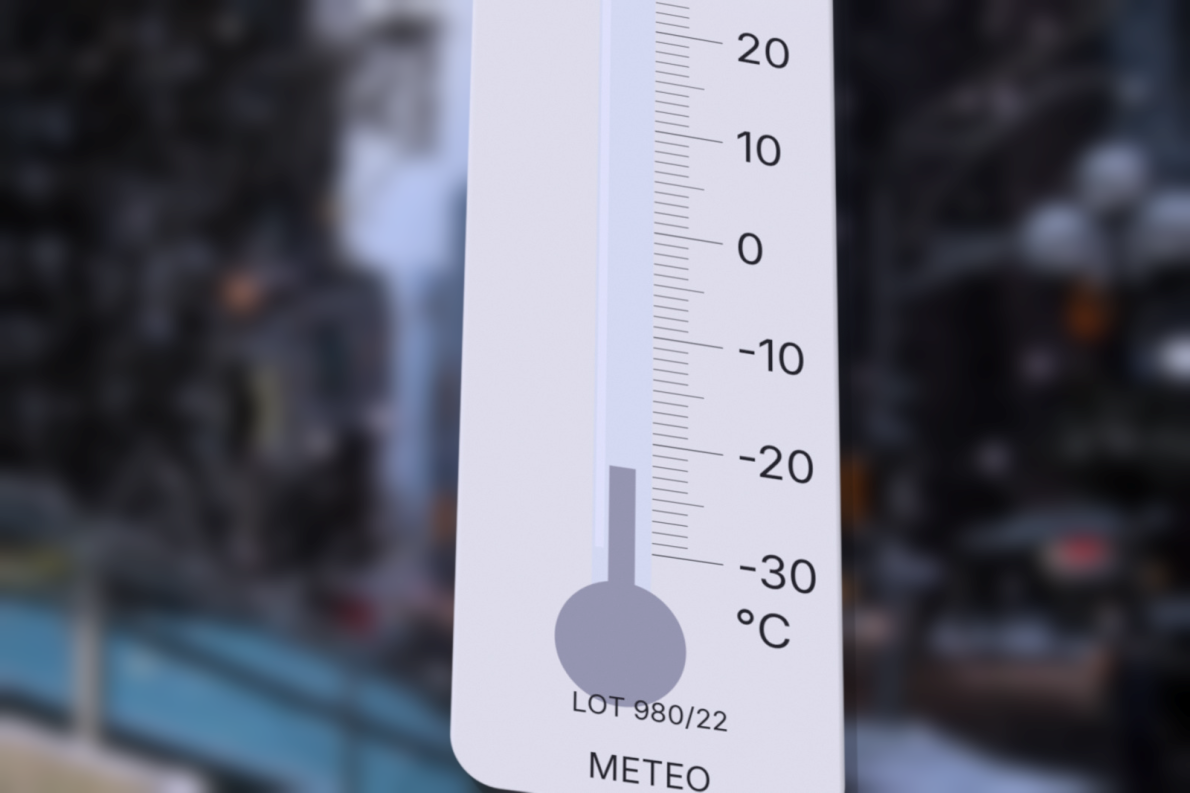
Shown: -22.5 °C
